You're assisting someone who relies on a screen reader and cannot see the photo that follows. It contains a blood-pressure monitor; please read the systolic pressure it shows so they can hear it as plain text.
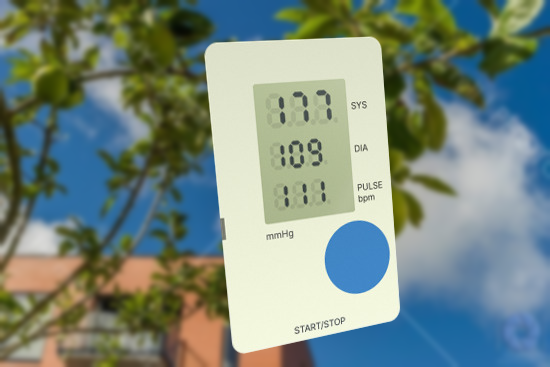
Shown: 177 mmHg
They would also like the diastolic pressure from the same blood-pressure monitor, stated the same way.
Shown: 109 mmHg
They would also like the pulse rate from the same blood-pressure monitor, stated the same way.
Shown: 111 bpm
